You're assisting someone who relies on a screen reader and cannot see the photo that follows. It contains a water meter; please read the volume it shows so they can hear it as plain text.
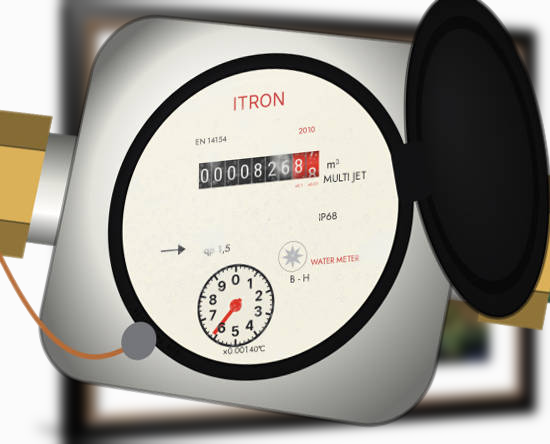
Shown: 826.876 m³
